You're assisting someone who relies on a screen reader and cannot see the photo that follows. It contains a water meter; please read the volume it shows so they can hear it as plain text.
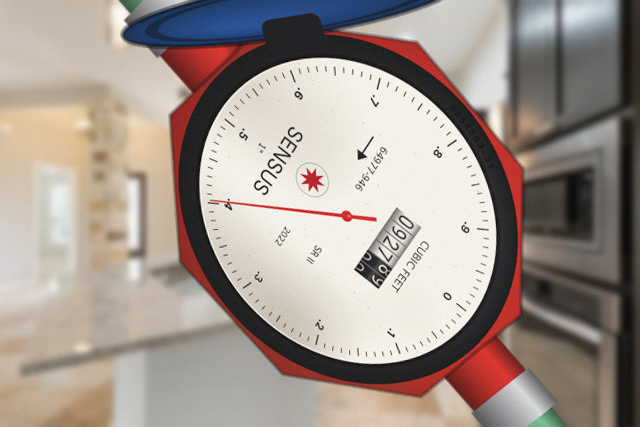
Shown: 92789.40 ft³
